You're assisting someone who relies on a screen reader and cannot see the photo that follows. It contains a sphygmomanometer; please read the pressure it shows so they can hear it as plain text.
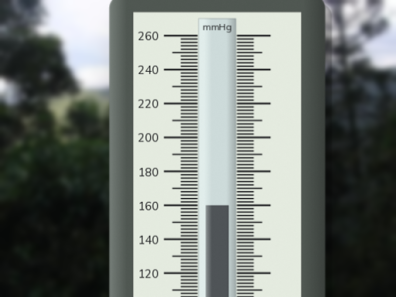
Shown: 160 mmHg
